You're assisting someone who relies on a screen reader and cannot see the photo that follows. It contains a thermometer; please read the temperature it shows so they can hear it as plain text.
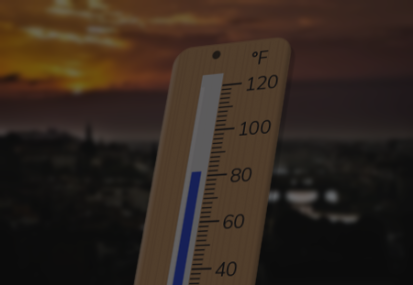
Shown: 82 °F
